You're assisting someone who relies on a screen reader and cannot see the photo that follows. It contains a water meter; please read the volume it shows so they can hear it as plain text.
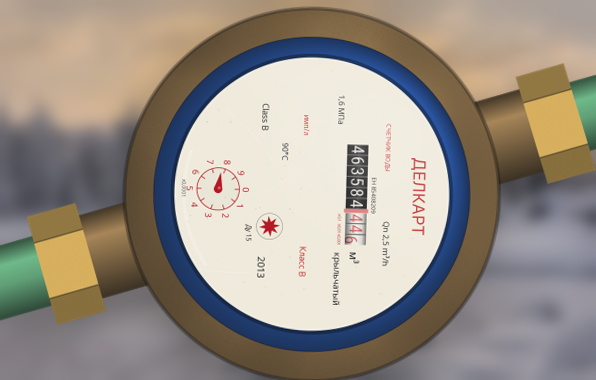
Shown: 463584.4457 m³
